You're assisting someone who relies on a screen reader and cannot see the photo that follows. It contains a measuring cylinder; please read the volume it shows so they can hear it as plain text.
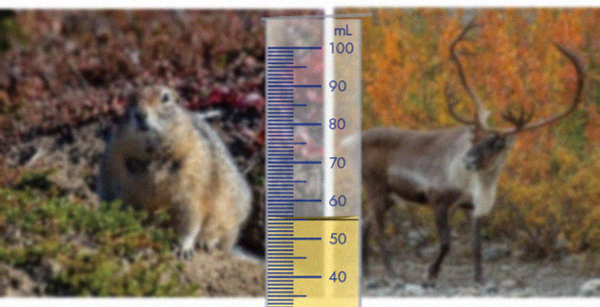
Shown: 55 mL
